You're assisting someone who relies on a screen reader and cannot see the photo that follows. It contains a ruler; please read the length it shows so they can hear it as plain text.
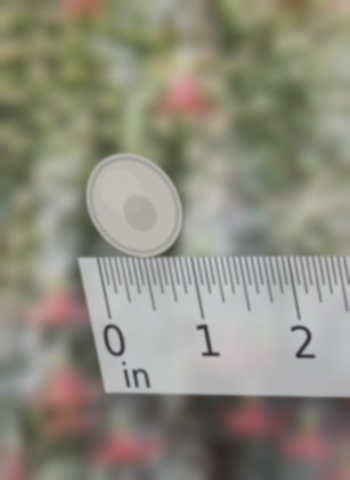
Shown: 1 in
